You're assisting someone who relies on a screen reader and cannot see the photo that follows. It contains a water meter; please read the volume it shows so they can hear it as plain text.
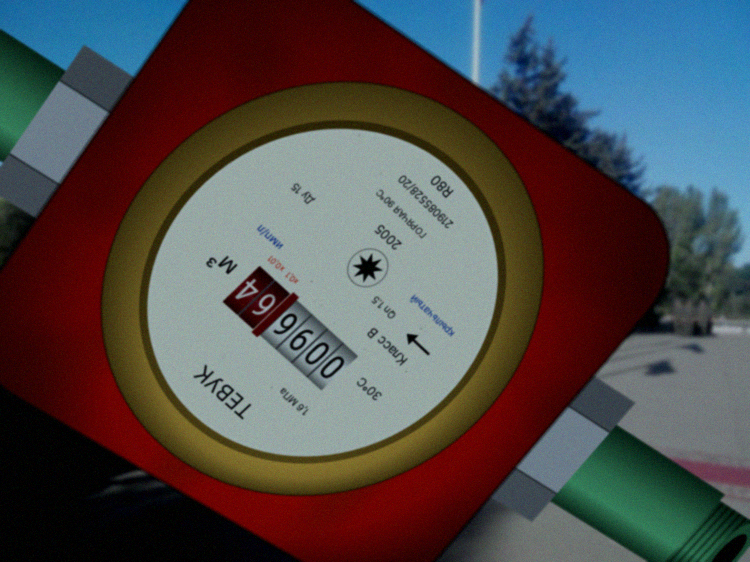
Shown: 96.64 m³
